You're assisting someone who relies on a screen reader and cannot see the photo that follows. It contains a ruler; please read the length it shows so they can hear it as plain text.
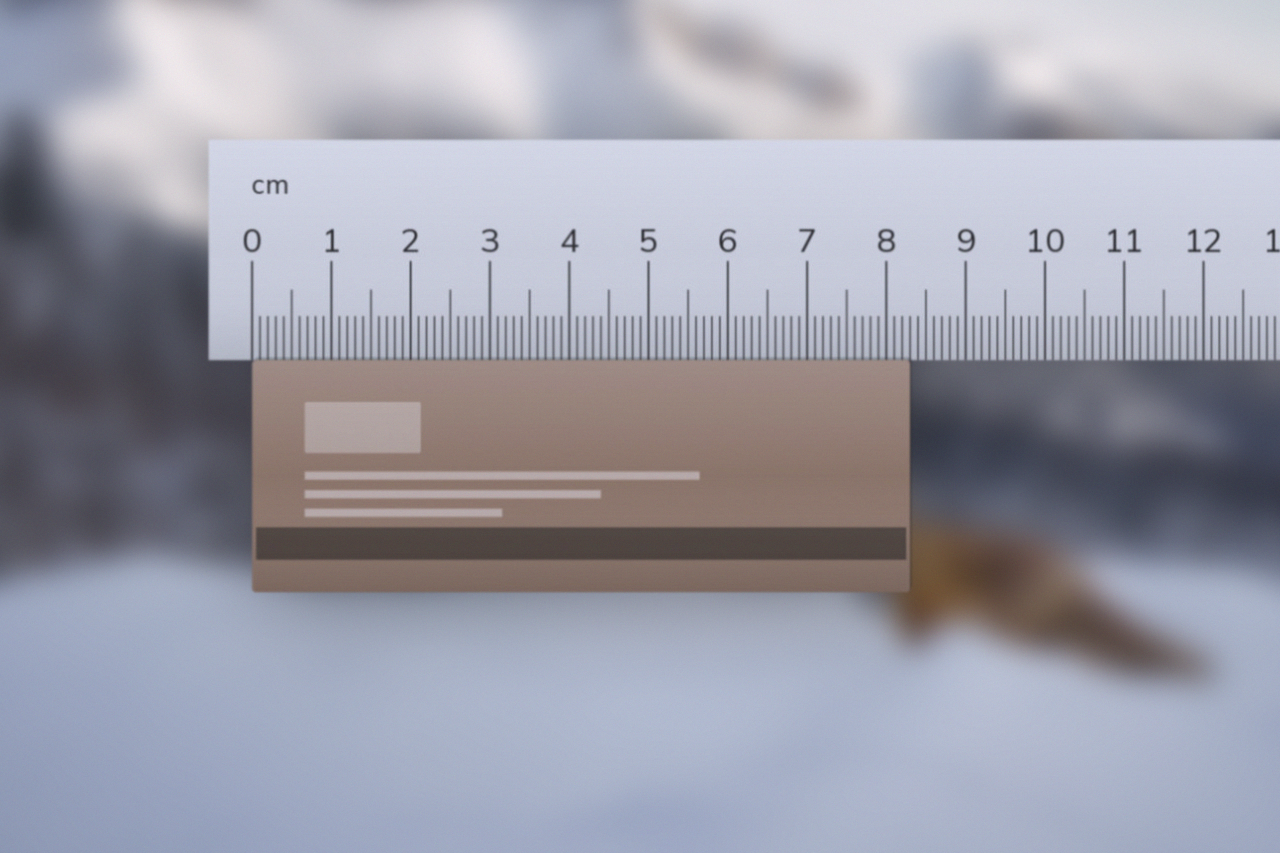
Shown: 8.3 cm
